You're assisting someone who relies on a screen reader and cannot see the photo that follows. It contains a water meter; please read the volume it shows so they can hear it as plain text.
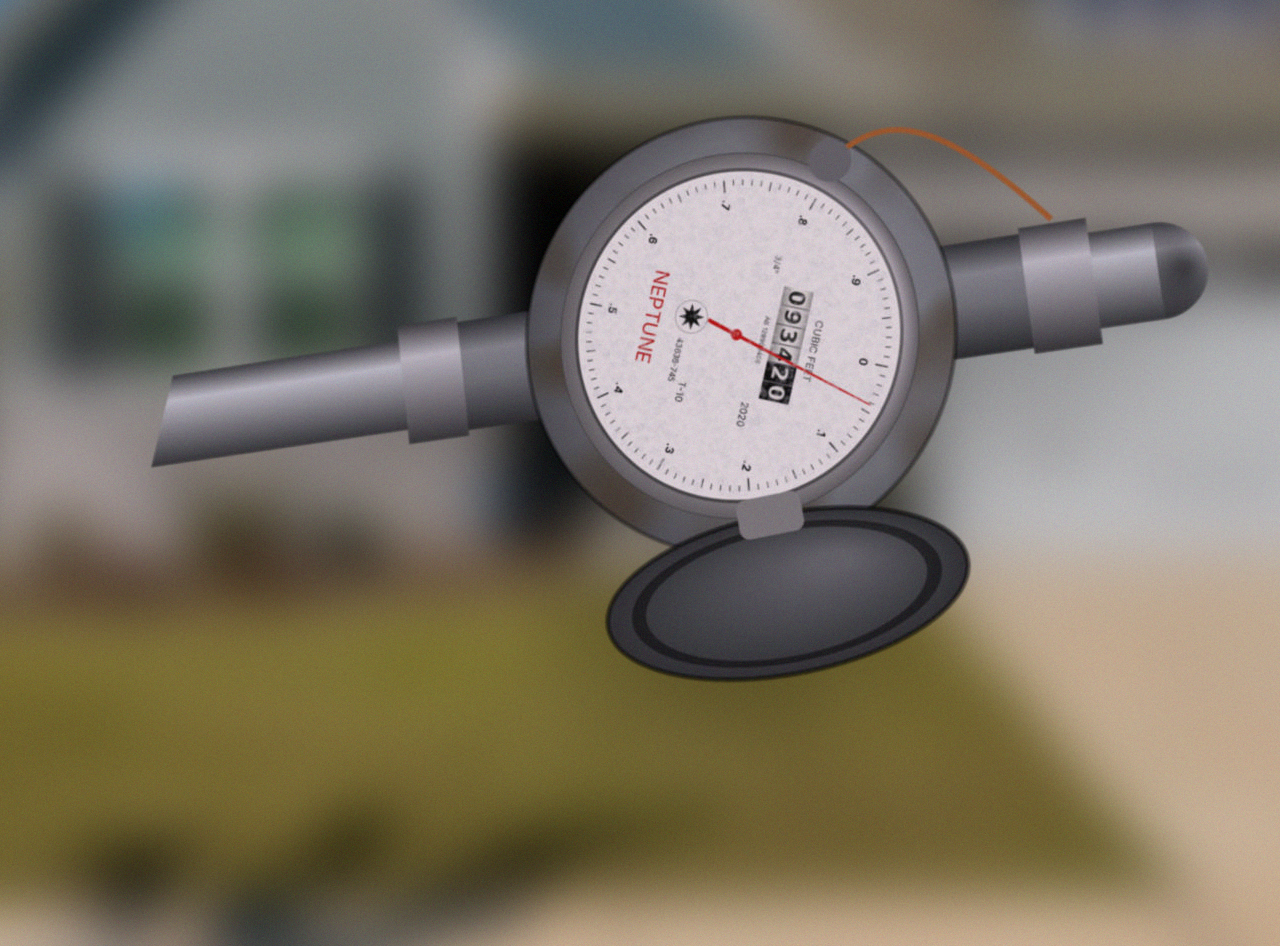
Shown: 93420.04 ft³
